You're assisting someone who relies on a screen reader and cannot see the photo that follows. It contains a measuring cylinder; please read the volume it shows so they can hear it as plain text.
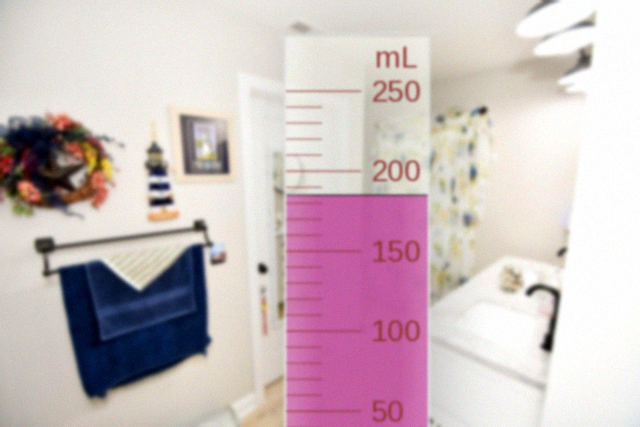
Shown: 185 mL
